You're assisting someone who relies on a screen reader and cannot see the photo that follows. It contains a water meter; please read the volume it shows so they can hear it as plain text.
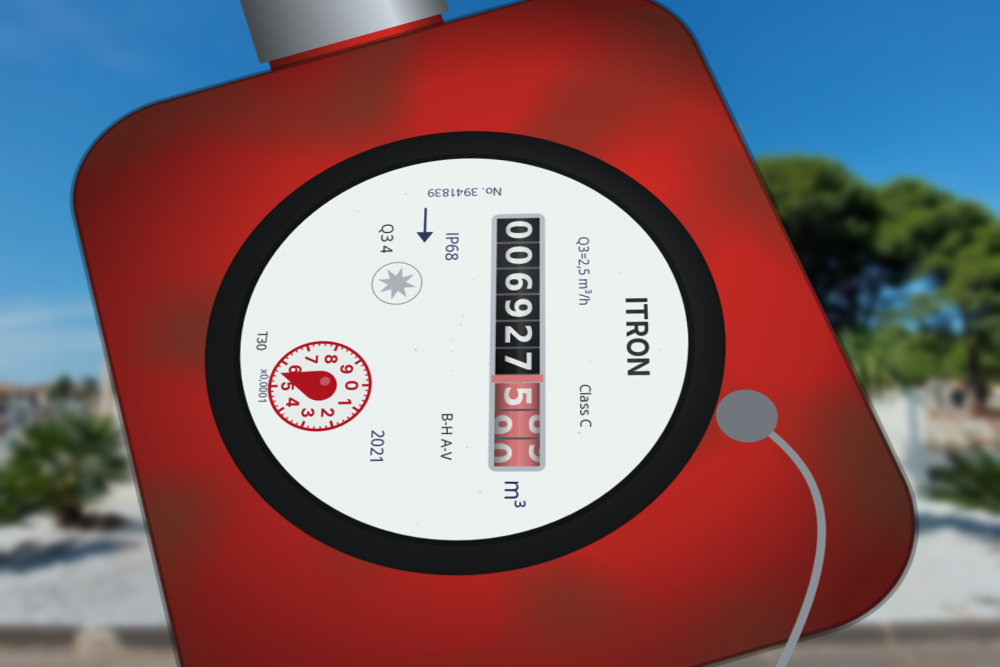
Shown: 6927.5895 m³
